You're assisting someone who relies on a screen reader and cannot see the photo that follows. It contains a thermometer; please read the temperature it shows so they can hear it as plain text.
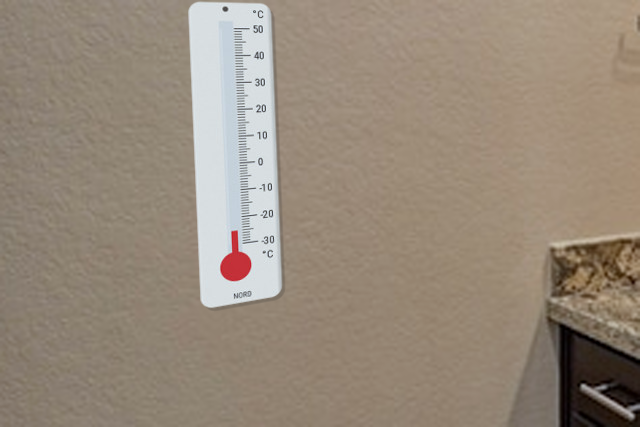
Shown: -25 °C
